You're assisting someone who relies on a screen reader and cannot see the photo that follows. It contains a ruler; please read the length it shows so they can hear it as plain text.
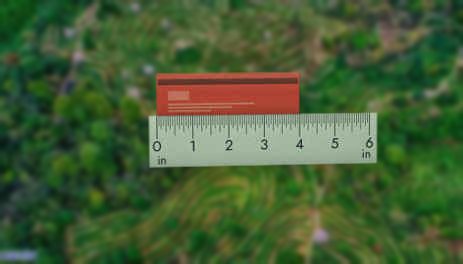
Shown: 4 in
